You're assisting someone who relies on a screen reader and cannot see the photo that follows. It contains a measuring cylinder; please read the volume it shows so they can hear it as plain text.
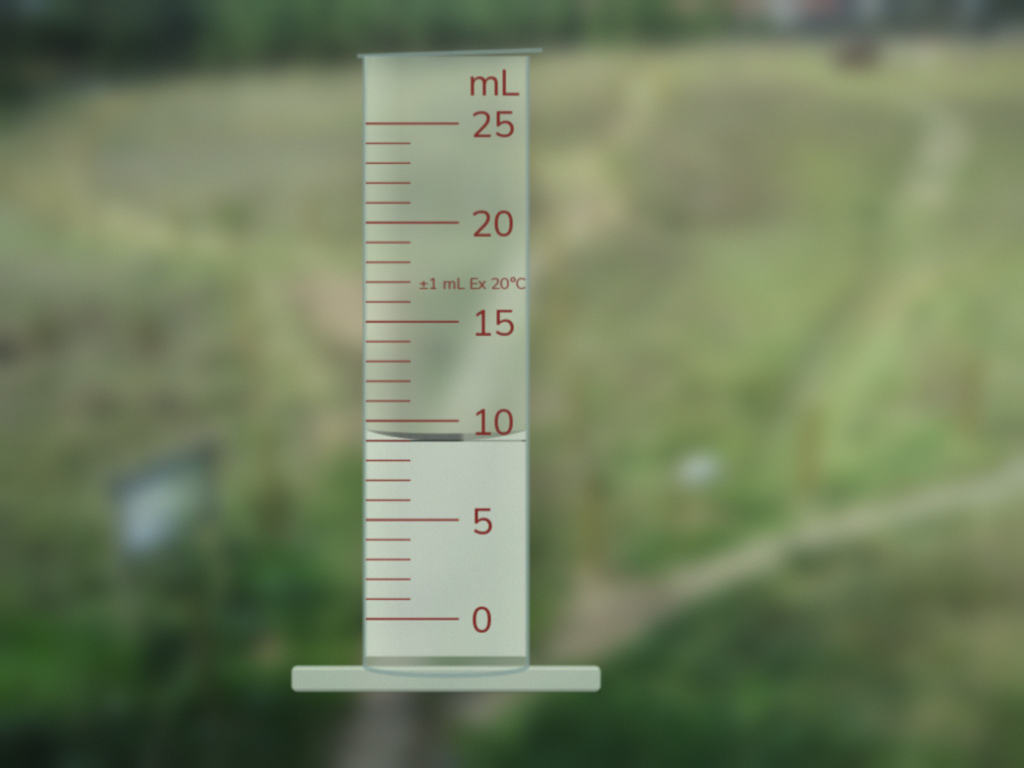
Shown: 9 mL
